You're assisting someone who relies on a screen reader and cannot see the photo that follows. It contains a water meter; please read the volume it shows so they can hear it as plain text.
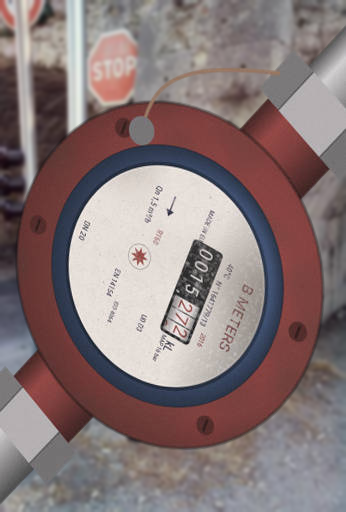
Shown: 15.272 kL
